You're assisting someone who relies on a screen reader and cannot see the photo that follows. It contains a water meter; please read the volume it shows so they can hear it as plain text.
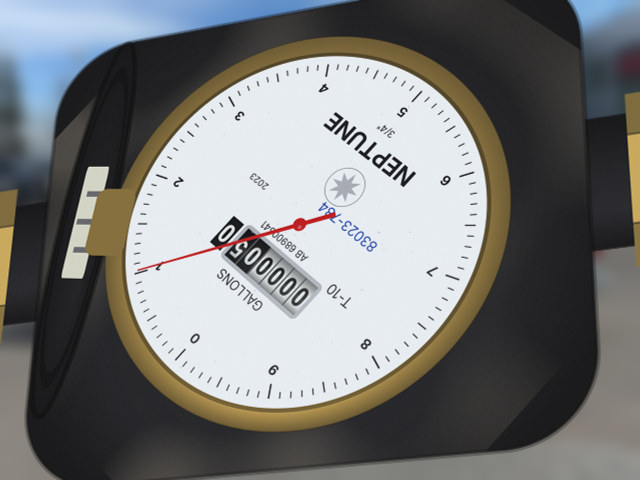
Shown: 51.0 gal
